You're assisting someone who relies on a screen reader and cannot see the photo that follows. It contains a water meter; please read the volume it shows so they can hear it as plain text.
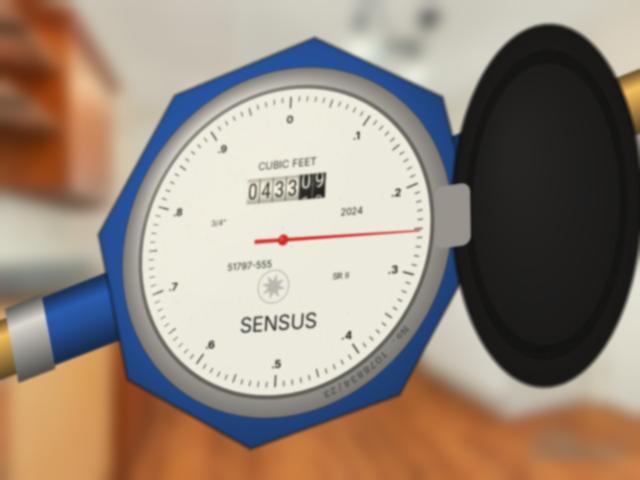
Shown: 43309.25 ft³
